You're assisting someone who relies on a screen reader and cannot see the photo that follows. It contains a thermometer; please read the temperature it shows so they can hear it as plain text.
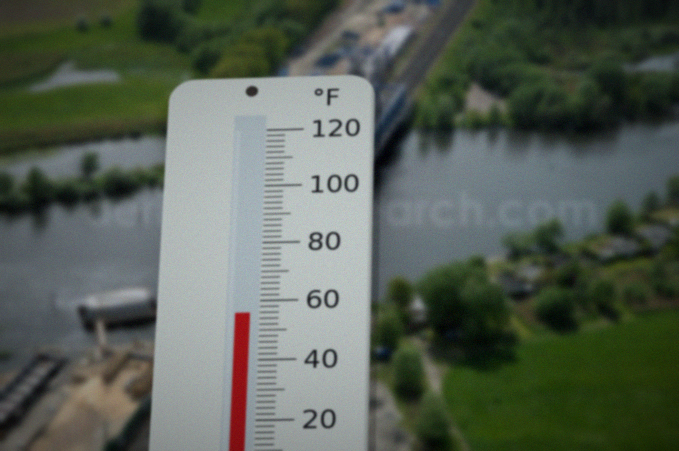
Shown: 56 °F
